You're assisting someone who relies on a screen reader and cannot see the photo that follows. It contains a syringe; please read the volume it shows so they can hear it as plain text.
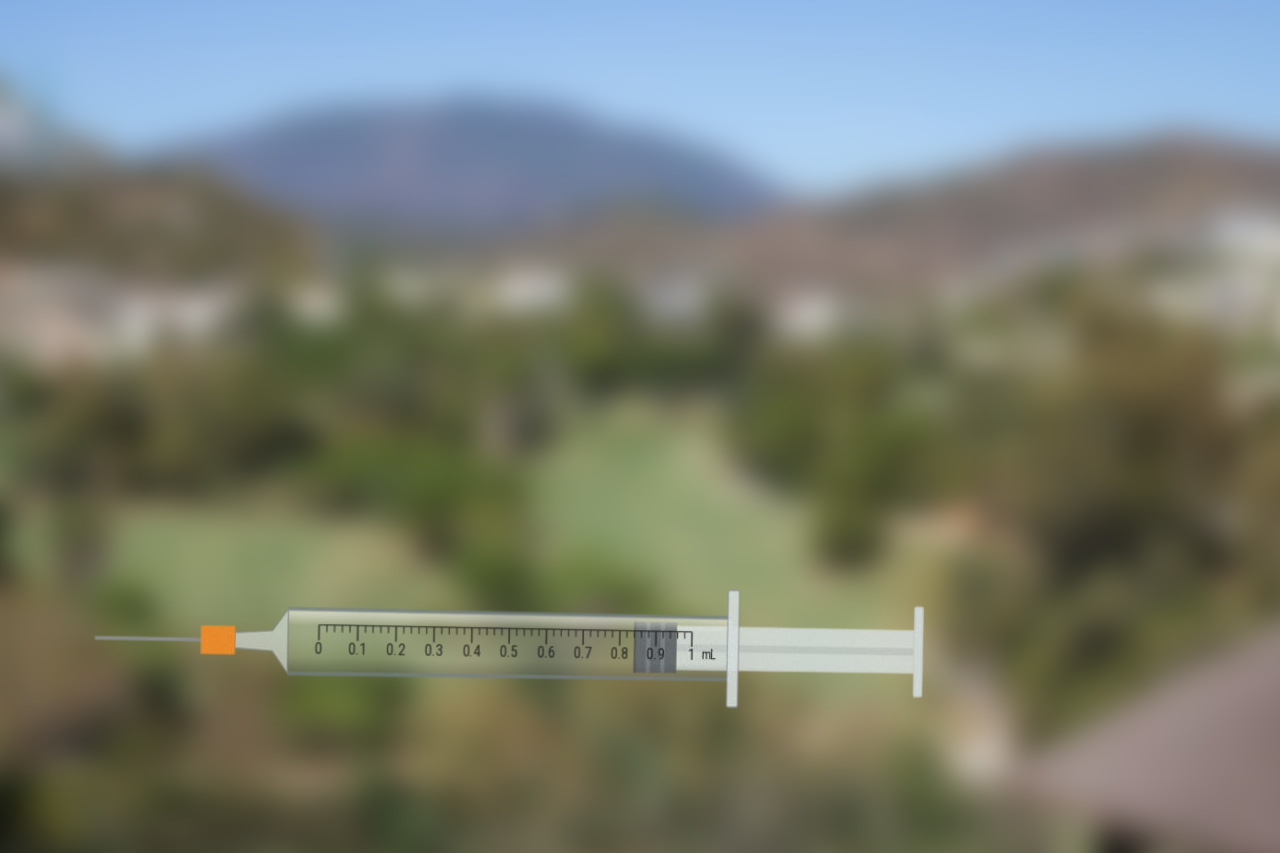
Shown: 0.84 mL
